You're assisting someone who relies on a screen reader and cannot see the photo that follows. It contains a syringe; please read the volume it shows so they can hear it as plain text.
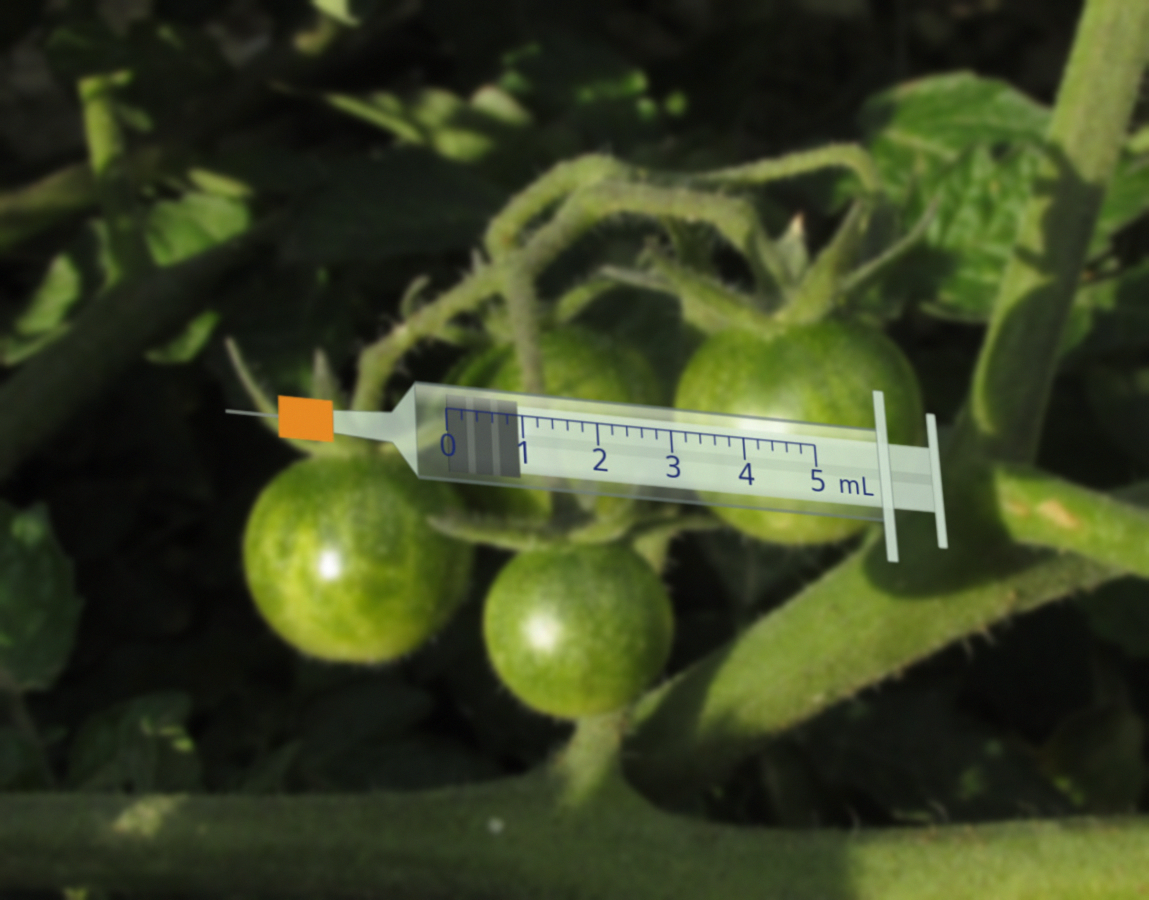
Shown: 0 mL
